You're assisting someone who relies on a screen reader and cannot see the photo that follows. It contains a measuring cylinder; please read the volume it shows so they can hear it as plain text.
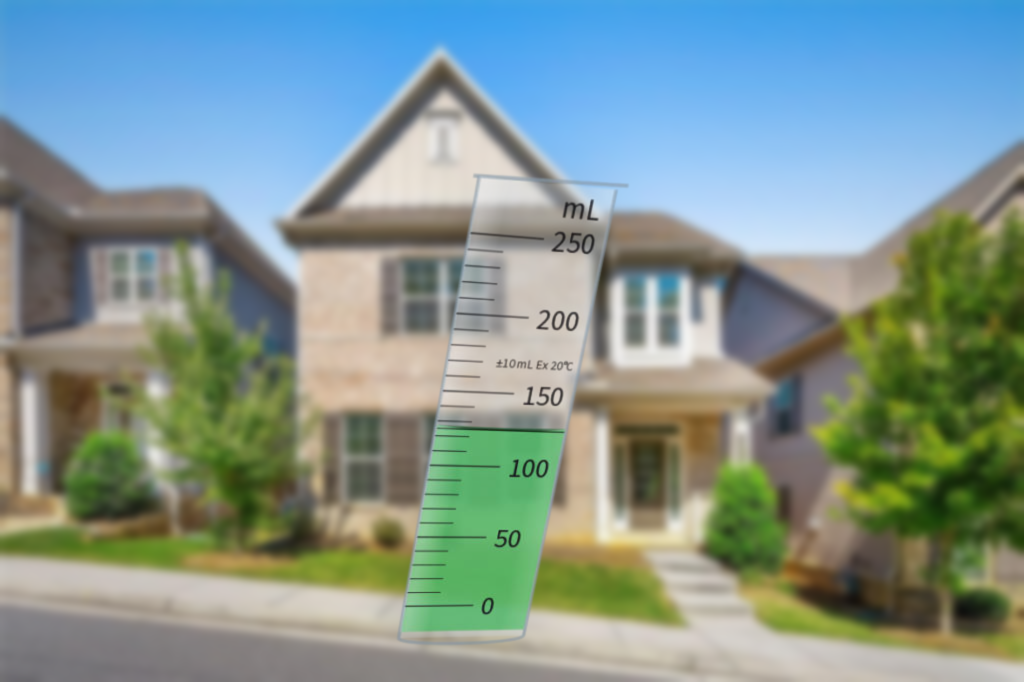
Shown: 125 mL
